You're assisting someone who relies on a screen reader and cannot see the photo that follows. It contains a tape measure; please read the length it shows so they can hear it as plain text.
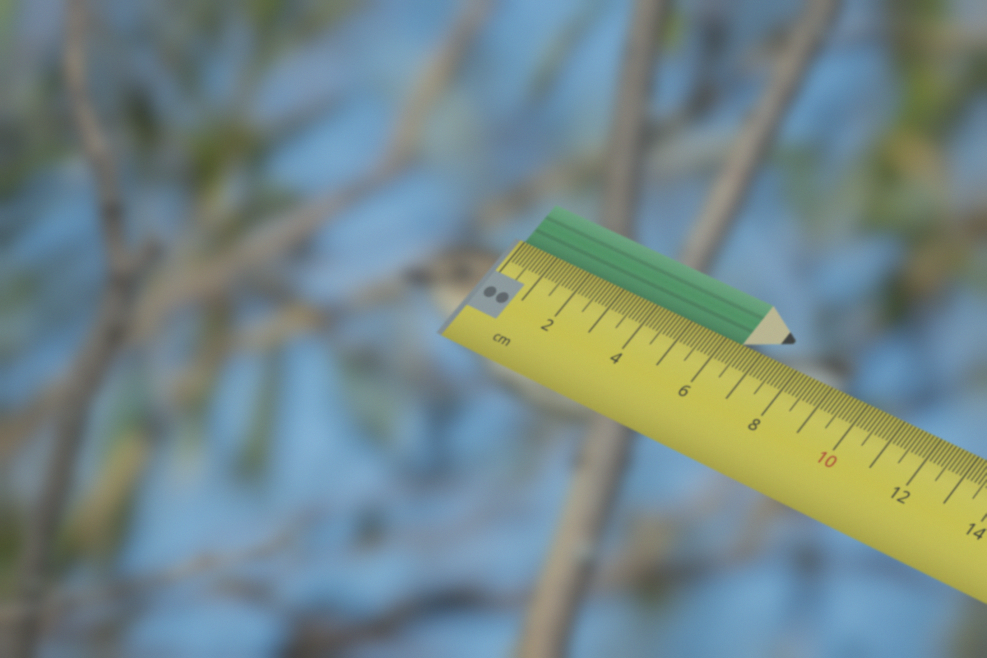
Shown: 7.5 cm
